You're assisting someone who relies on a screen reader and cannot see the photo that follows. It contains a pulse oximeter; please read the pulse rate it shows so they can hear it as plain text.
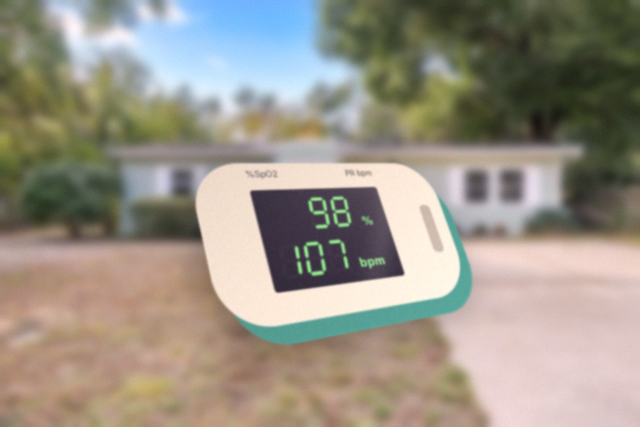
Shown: 107 bpm
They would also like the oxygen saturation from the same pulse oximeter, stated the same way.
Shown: 98 %
